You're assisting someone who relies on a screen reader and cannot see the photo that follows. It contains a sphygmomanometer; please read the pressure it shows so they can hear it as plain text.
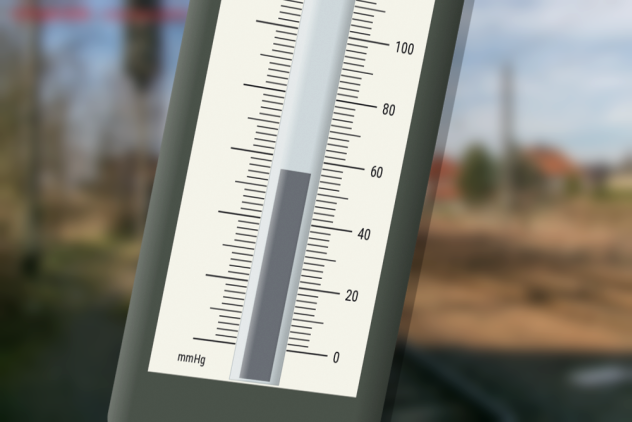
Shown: 56 mmHg
